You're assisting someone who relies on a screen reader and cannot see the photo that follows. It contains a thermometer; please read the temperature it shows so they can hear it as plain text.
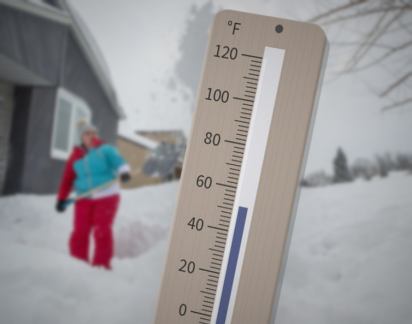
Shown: 52 °F
